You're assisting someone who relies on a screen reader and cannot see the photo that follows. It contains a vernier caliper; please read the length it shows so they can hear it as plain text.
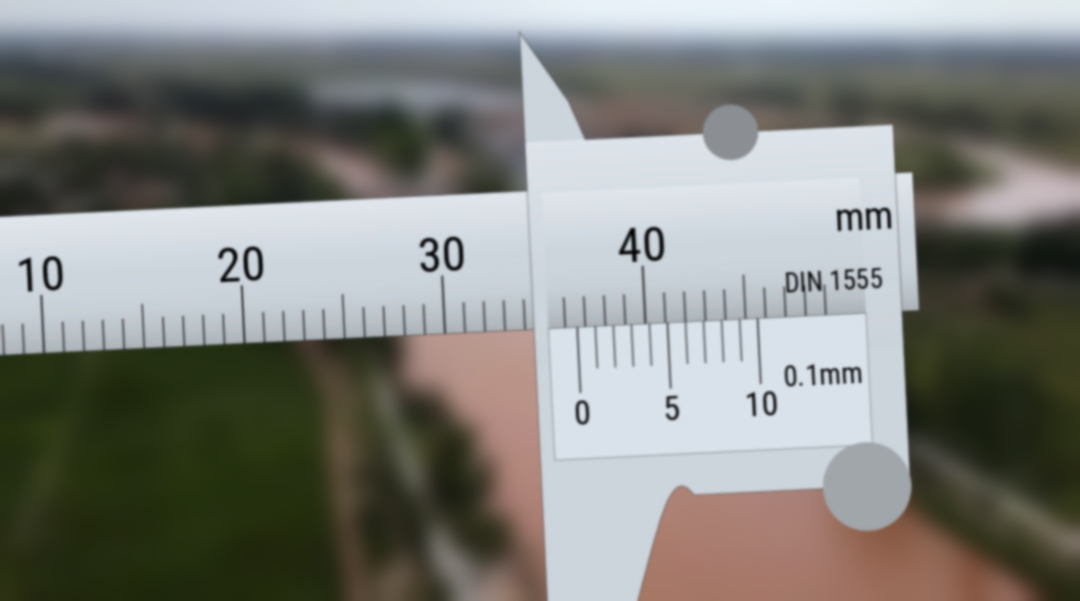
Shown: 36.6 mm
